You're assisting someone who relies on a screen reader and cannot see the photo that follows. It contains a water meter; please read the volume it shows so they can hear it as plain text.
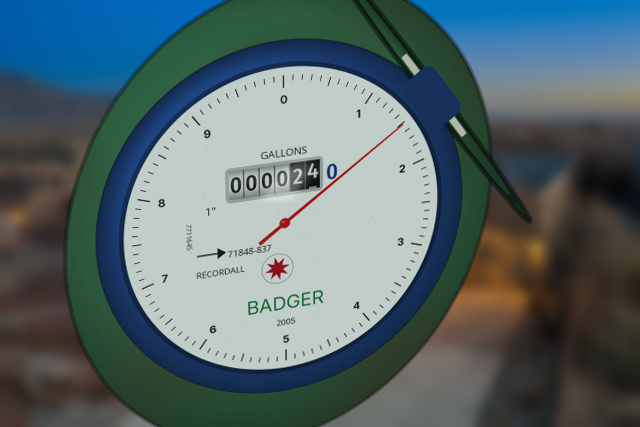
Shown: 241.5 gal
